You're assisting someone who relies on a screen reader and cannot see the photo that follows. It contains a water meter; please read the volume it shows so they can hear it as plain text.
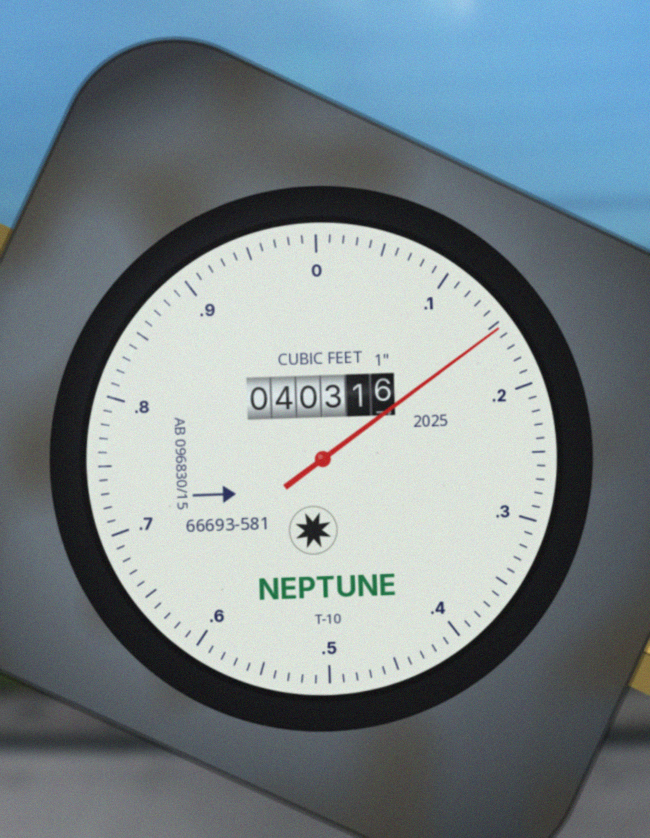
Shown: 40316.15 ft³
